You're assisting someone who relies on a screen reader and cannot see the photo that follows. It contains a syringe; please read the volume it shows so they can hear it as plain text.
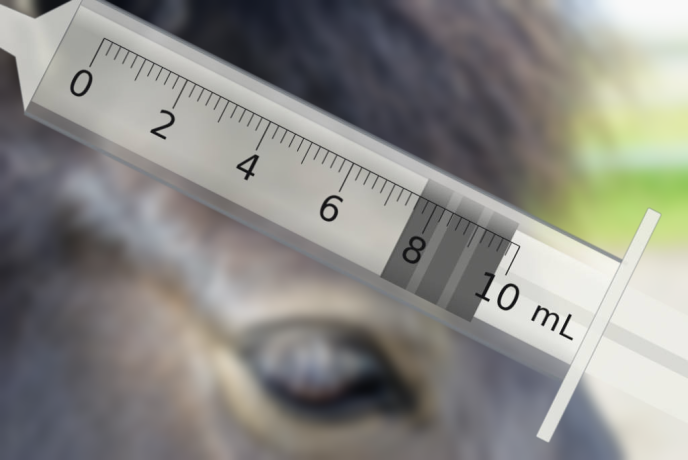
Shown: 7.6 mL
